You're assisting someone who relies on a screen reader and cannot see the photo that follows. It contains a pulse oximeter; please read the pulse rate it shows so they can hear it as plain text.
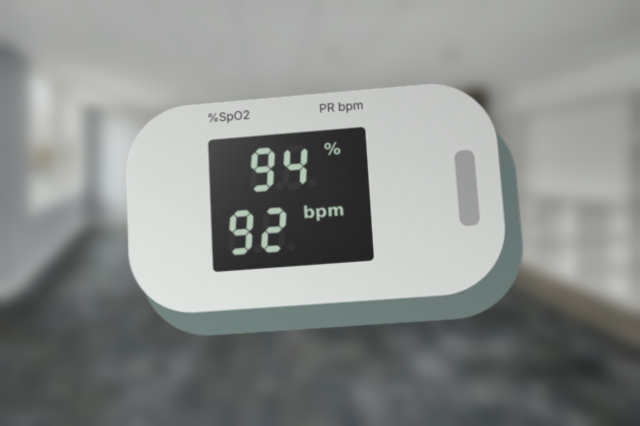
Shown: 92 bpm
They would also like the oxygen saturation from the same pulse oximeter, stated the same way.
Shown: 94 %
